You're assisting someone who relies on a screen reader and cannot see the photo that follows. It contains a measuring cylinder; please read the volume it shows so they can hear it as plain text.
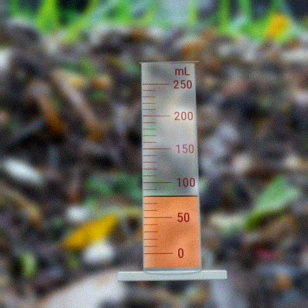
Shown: 80 mL
